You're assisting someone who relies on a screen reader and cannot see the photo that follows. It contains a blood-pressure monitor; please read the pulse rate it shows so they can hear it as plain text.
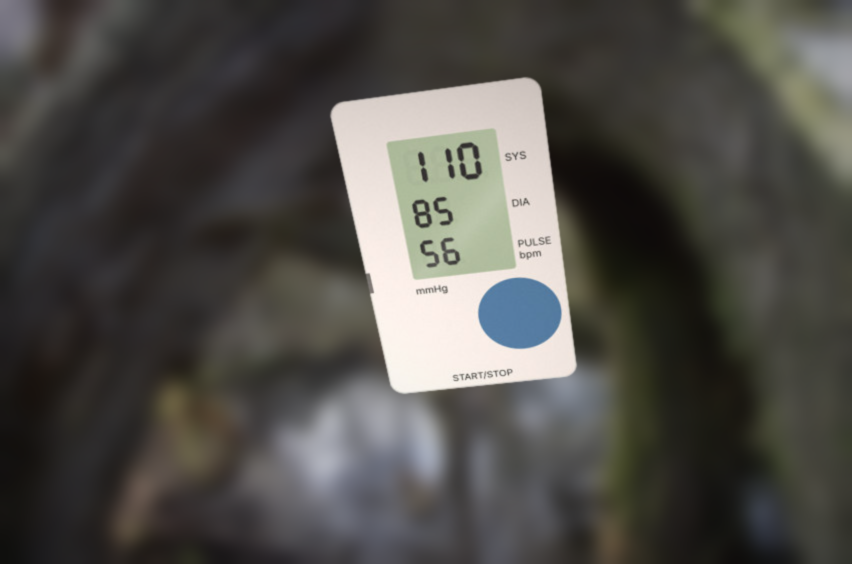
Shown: 56 bpm
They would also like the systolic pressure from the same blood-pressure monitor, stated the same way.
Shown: 110 mmHg
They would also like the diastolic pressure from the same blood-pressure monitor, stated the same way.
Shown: 85 mmHg
